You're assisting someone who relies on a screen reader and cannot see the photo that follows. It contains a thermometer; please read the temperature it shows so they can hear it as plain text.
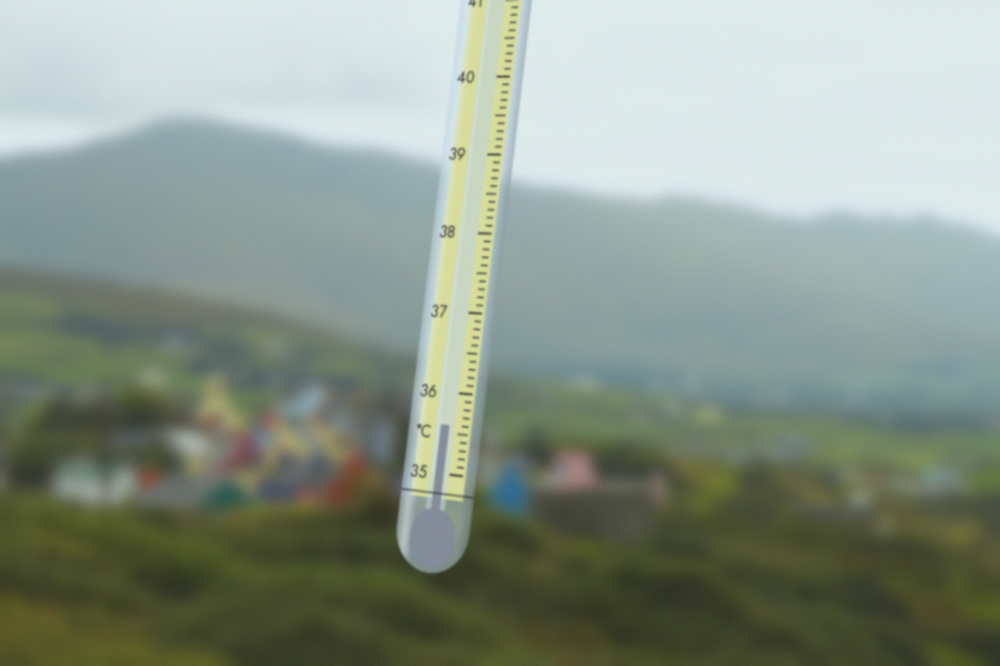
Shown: 35.6 °C
